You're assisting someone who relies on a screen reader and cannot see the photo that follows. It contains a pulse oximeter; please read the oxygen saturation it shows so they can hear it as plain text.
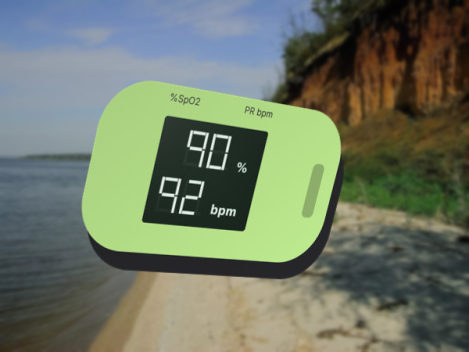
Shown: 90 %
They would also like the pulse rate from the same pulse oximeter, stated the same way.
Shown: 92 bpm
